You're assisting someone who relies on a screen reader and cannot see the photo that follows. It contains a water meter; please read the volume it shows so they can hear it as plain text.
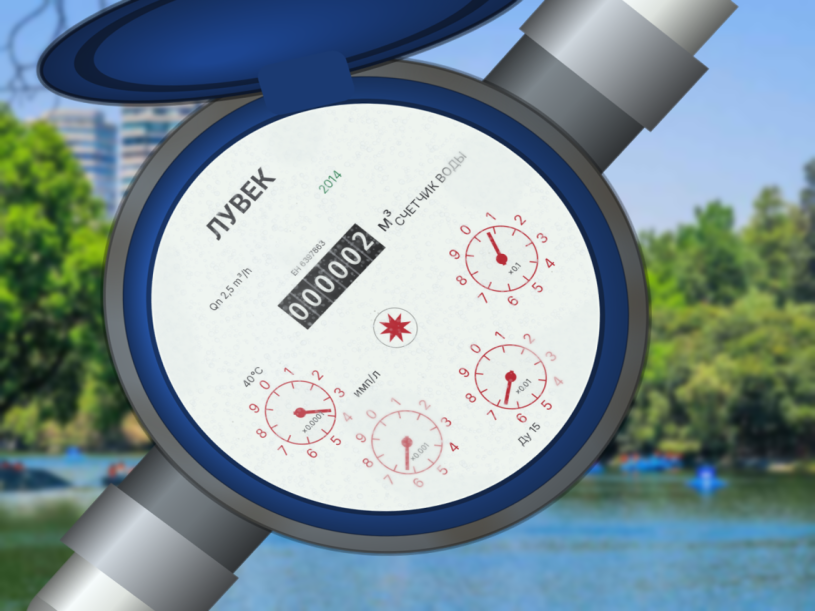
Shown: 2.0663 m³
